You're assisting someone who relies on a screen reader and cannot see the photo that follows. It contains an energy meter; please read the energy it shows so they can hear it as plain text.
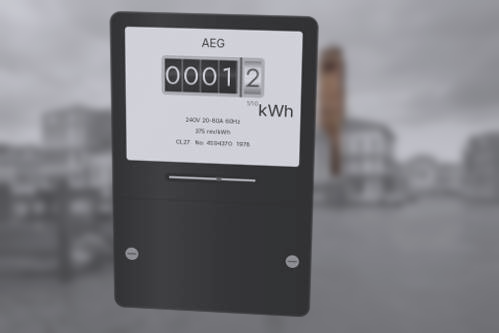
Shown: 1.2 kWh
